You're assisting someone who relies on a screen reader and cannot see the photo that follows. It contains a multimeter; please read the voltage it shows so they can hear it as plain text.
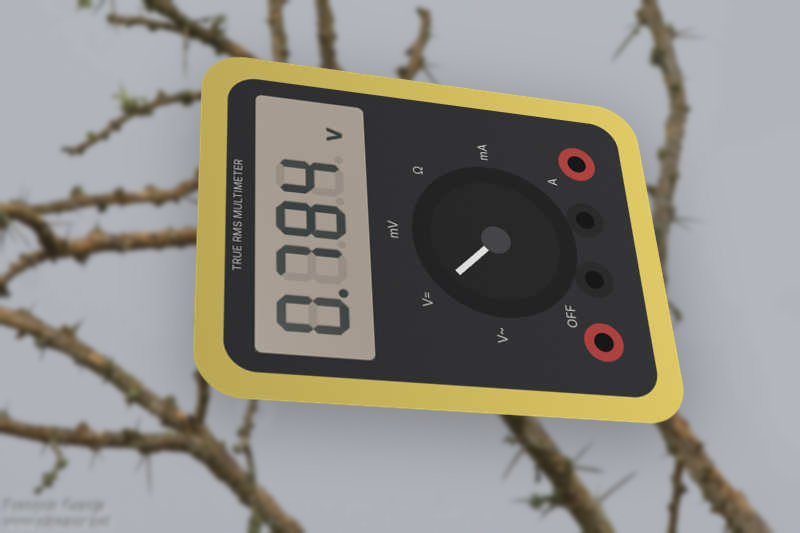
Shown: 0.784 V
